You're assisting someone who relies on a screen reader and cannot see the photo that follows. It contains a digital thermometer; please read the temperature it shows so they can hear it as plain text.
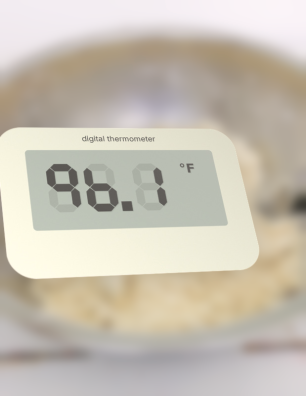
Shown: 96.1 °F
